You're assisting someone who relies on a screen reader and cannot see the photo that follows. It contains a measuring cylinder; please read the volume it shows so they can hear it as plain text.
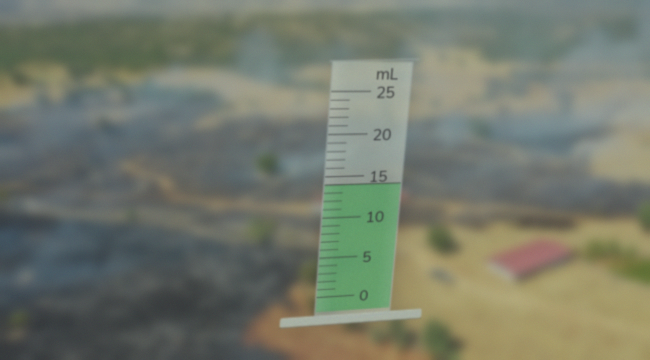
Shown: 14 mL
